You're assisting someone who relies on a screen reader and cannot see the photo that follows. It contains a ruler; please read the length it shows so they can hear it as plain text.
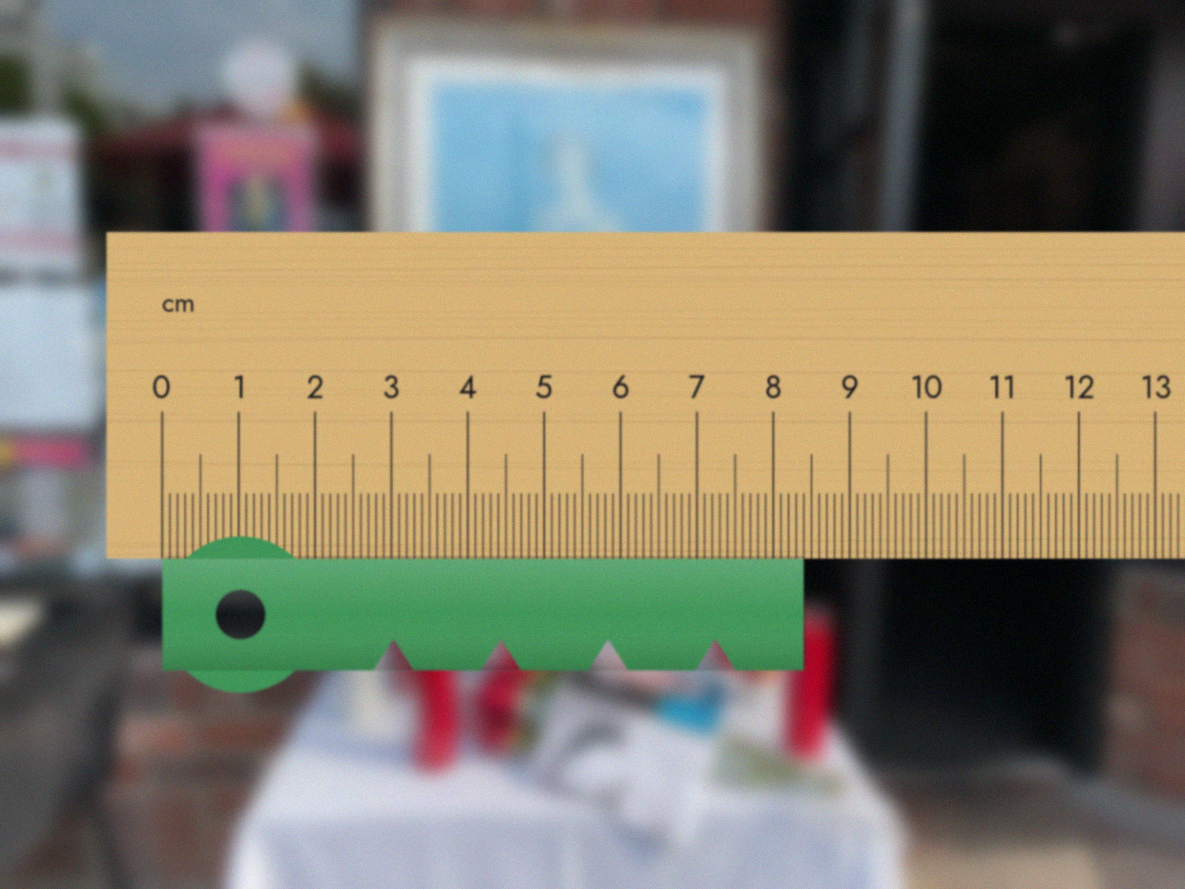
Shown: 8.4 cm
